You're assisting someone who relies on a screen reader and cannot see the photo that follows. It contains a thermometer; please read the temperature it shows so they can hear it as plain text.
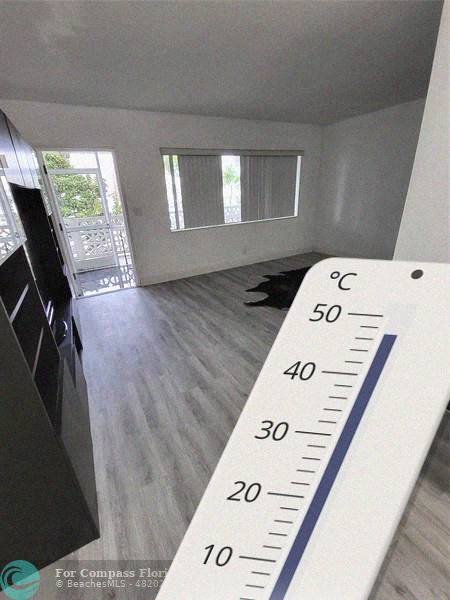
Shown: 47 °C
